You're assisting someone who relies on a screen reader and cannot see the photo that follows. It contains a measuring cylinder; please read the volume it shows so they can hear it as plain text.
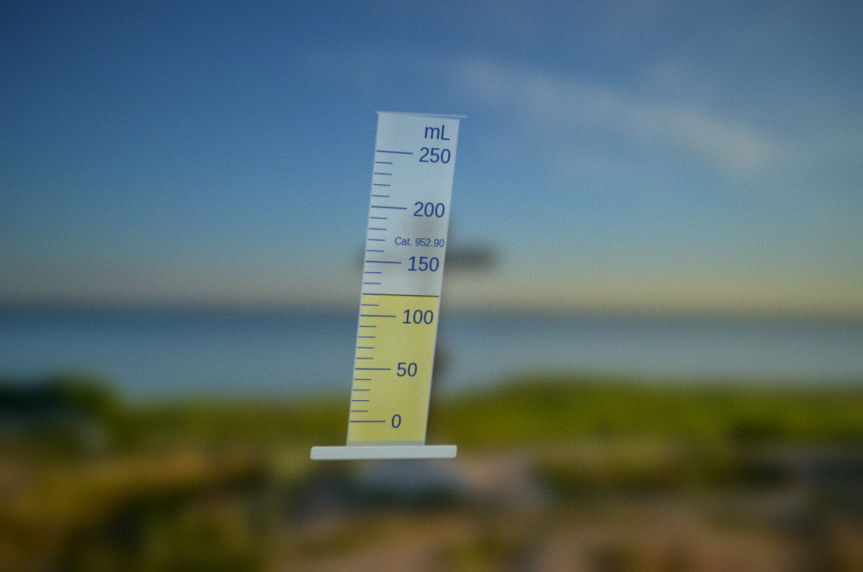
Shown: 120 mL
